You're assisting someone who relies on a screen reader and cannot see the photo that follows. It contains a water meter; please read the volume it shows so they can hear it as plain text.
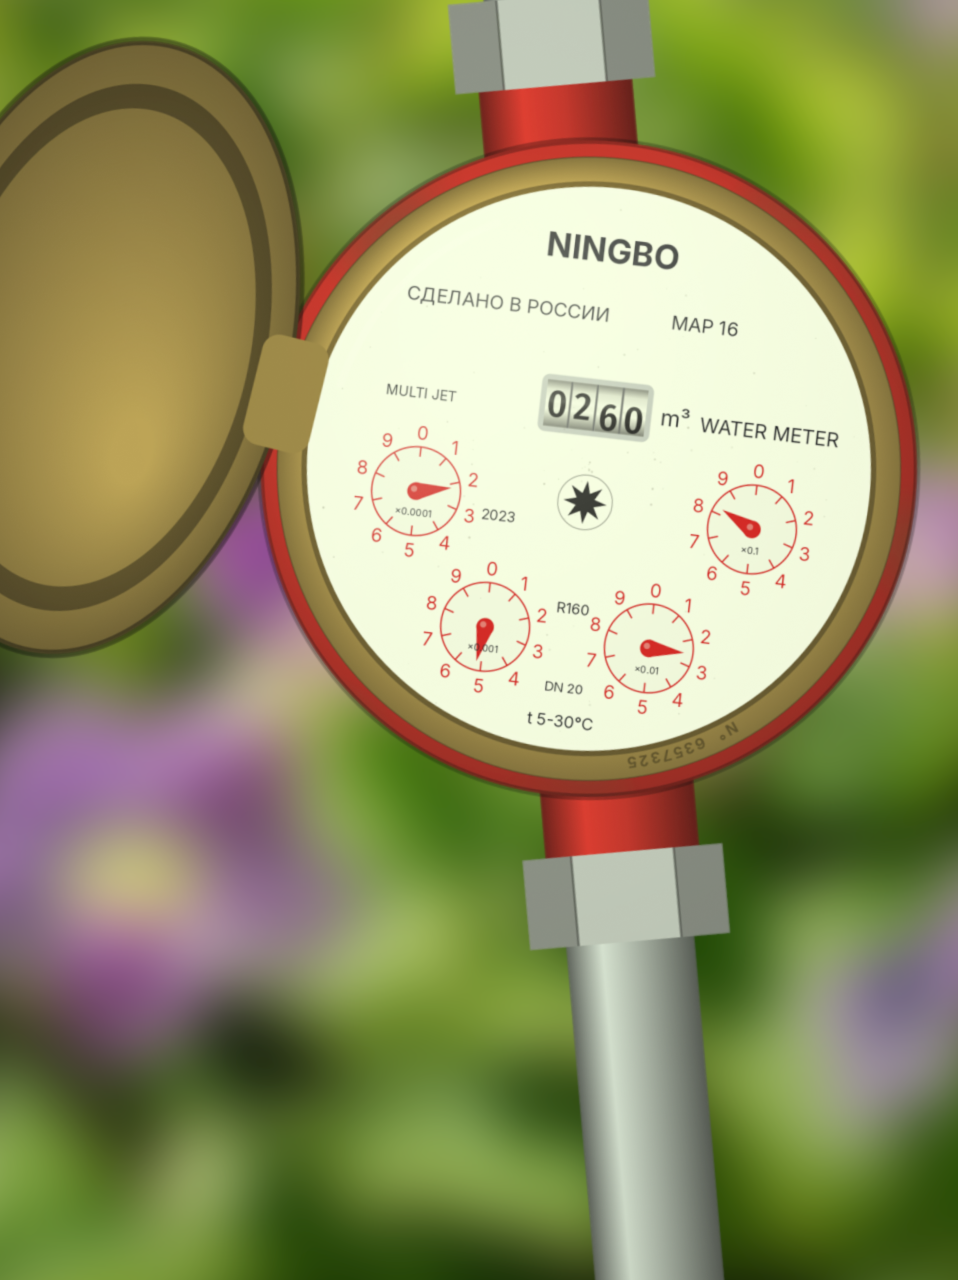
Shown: 259.8252 m³
